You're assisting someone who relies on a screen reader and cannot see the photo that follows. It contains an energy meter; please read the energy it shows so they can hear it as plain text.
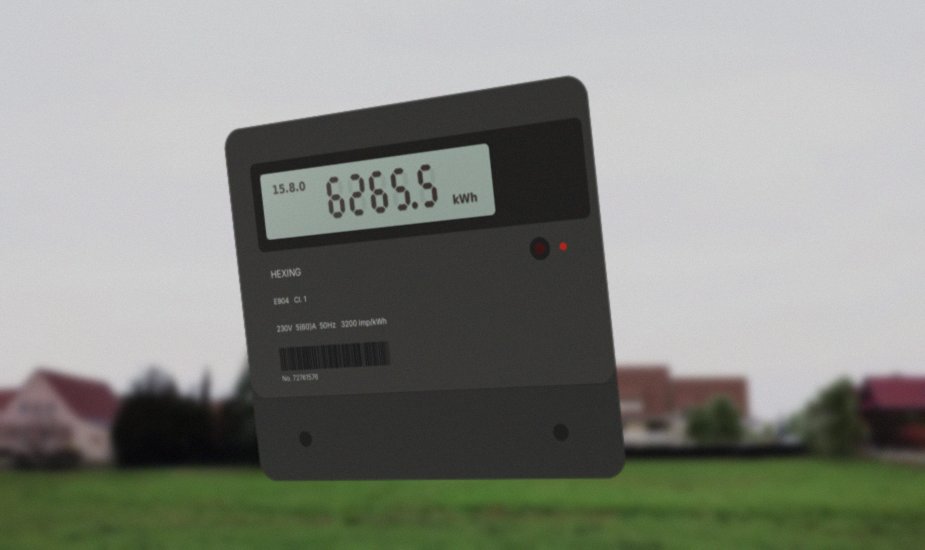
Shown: 6265.5 kWh
